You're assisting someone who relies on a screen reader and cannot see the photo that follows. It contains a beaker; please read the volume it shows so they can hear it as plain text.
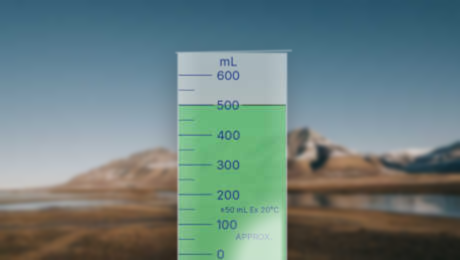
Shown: 500 mL
